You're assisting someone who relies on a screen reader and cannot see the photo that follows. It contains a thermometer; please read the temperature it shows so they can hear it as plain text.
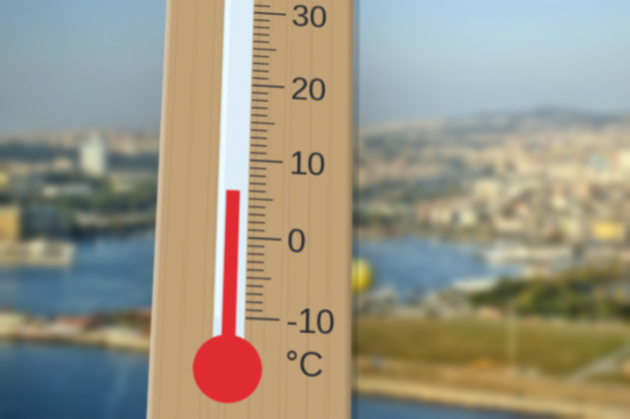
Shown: 6 °C
